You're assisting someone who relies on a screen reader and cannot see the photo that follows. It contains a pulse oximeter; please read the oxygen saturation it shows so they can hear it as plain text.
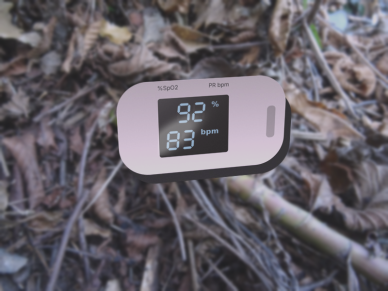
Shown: 92 %
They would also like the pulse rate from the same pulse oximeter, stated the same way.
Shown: 83 bpm
